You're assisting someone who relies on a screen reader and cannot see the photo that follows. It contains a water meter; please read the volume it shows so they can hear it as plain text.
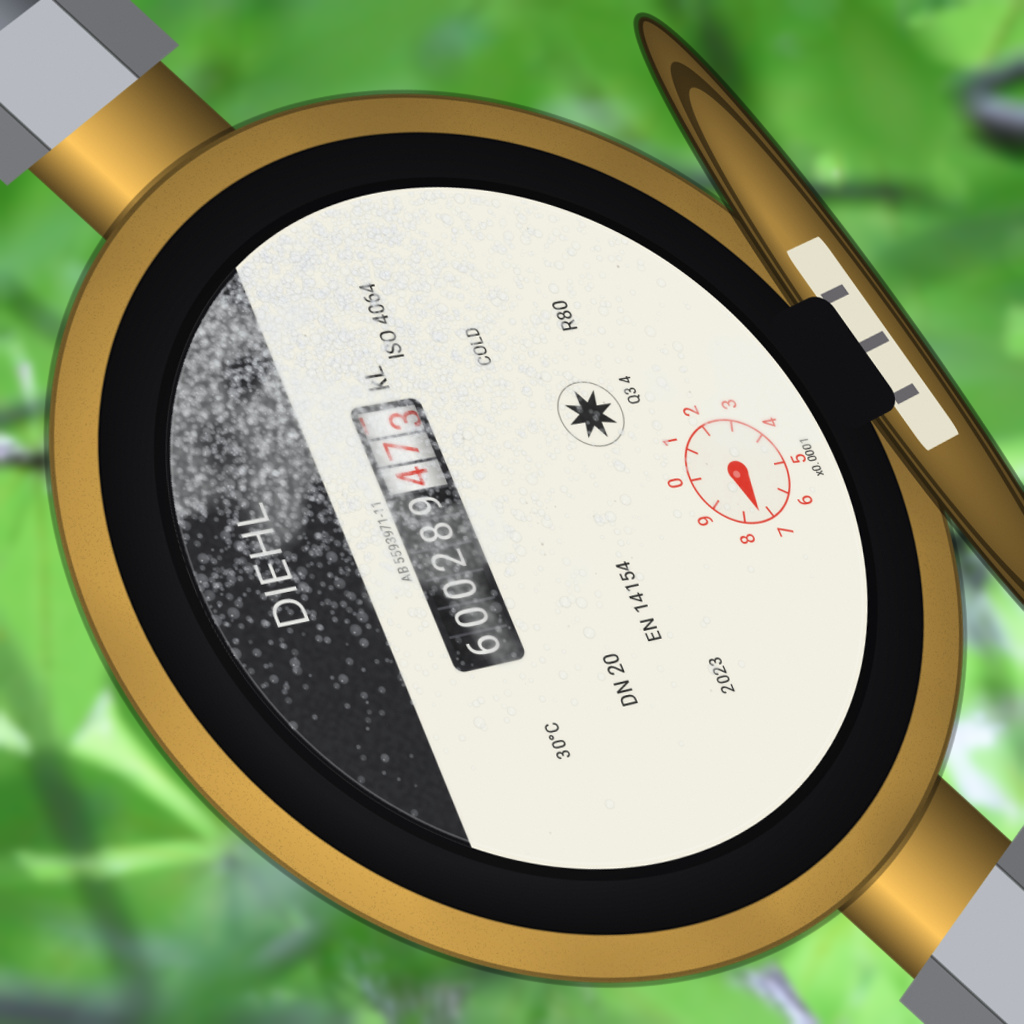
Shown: 600289.4727 kL
